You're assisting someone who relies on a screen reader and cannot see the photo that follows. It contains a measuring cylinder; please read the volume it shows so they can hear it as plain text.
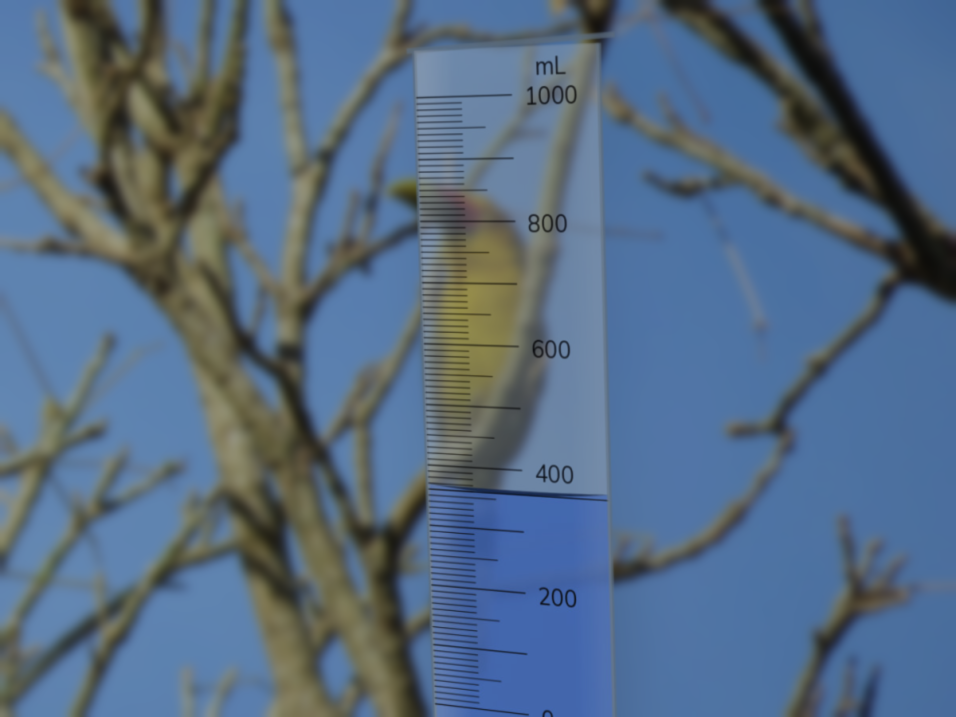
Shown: 360 mL
